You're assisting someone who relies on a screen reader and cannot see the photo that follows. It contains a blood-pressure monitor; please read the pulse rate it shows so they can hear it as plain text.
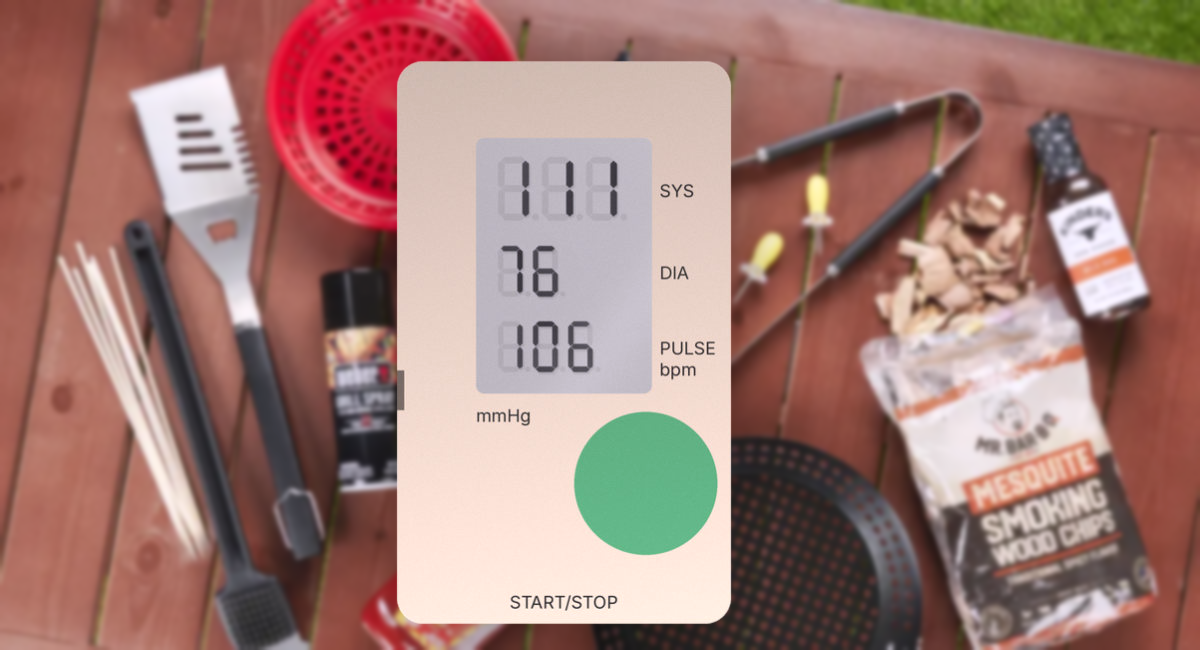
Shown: 106 bpm
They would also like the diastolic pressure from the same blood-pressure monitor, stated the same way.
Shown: 76 mmHg
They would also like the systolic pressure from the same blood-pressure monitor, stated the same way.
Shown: 111 mmHg
